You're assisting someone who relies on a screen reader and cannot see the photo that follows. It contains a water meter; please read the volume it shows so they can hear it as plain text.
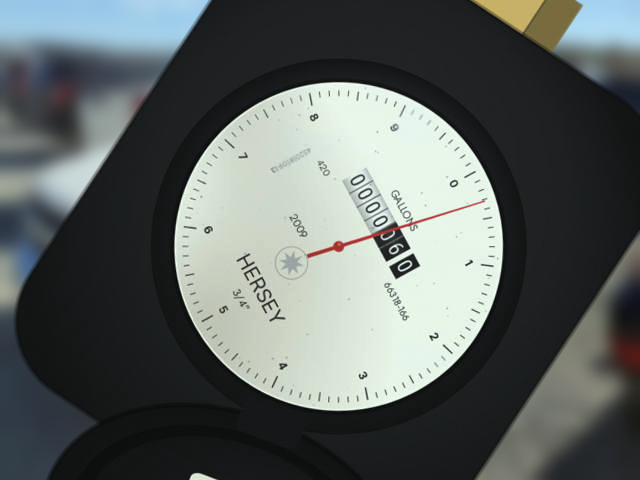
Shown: 60.3 gal
